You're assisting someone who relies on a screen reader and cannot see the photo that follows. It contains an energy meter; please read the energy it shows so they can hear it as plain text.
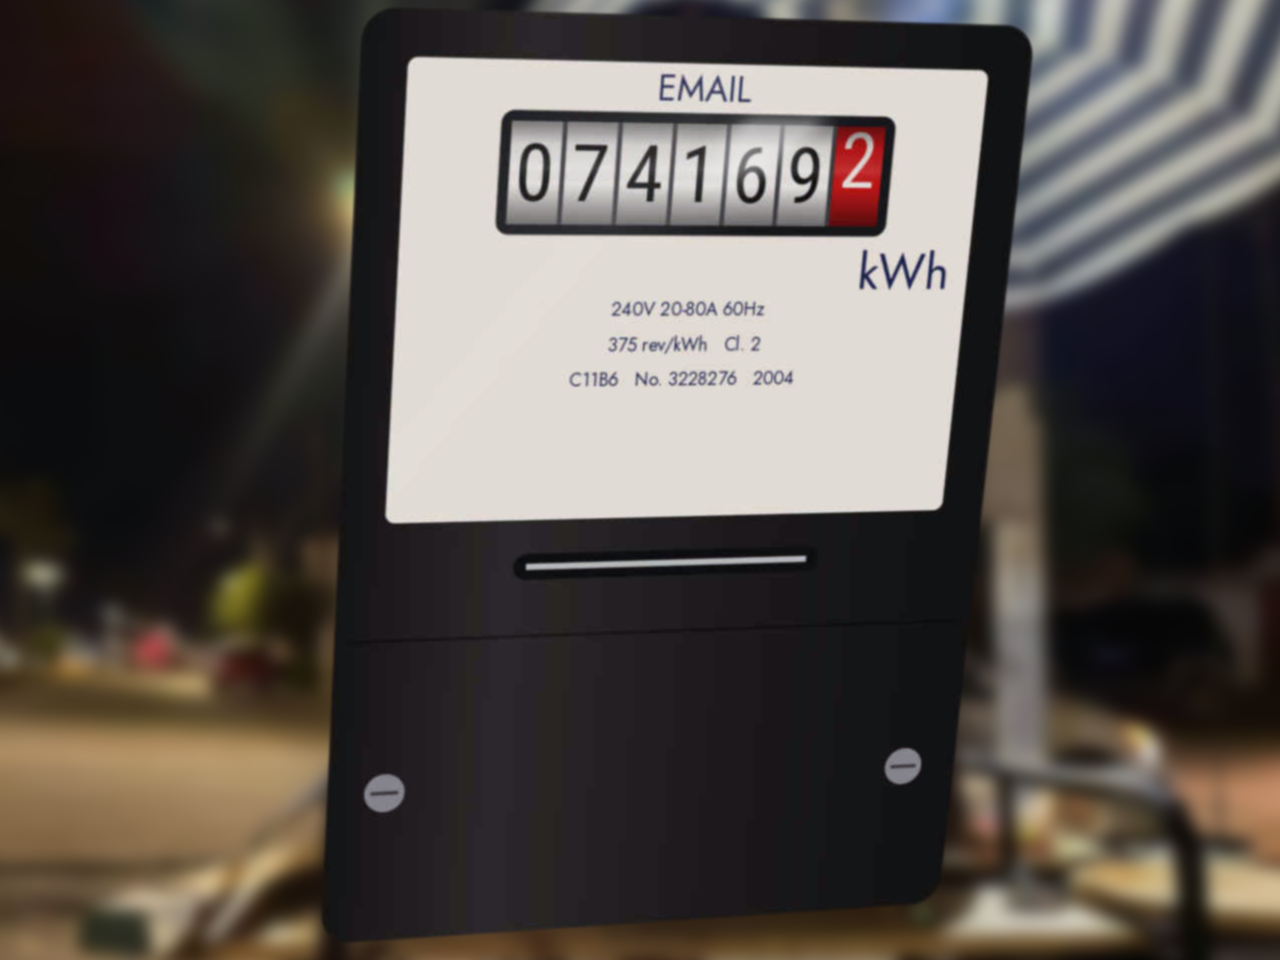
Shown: 74169.2 kWh
